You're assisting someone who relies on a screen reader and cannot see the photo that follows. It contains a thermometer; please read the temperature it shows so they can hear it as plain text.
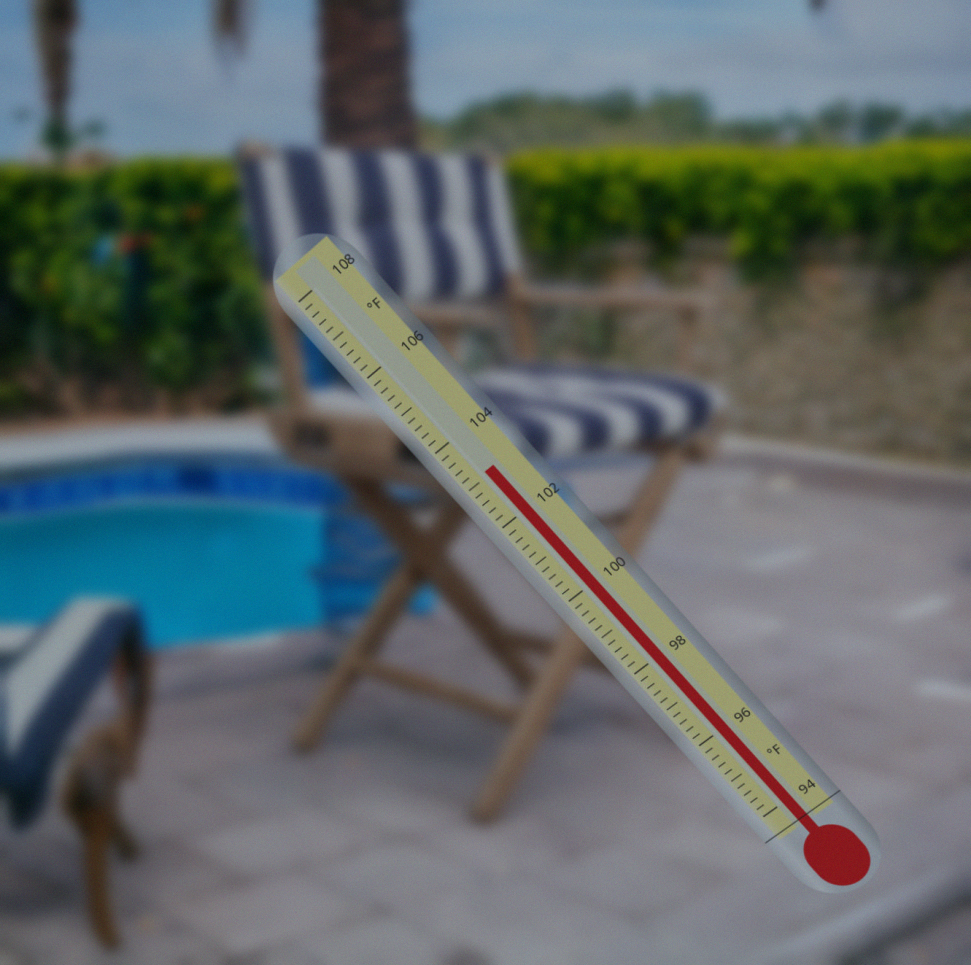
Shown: 103.1 °F
